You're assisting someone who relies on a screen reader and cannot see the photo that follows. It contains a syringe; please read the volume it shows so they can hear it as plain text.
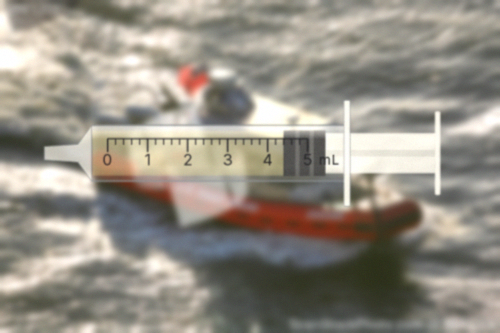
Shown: 4.4 mL
